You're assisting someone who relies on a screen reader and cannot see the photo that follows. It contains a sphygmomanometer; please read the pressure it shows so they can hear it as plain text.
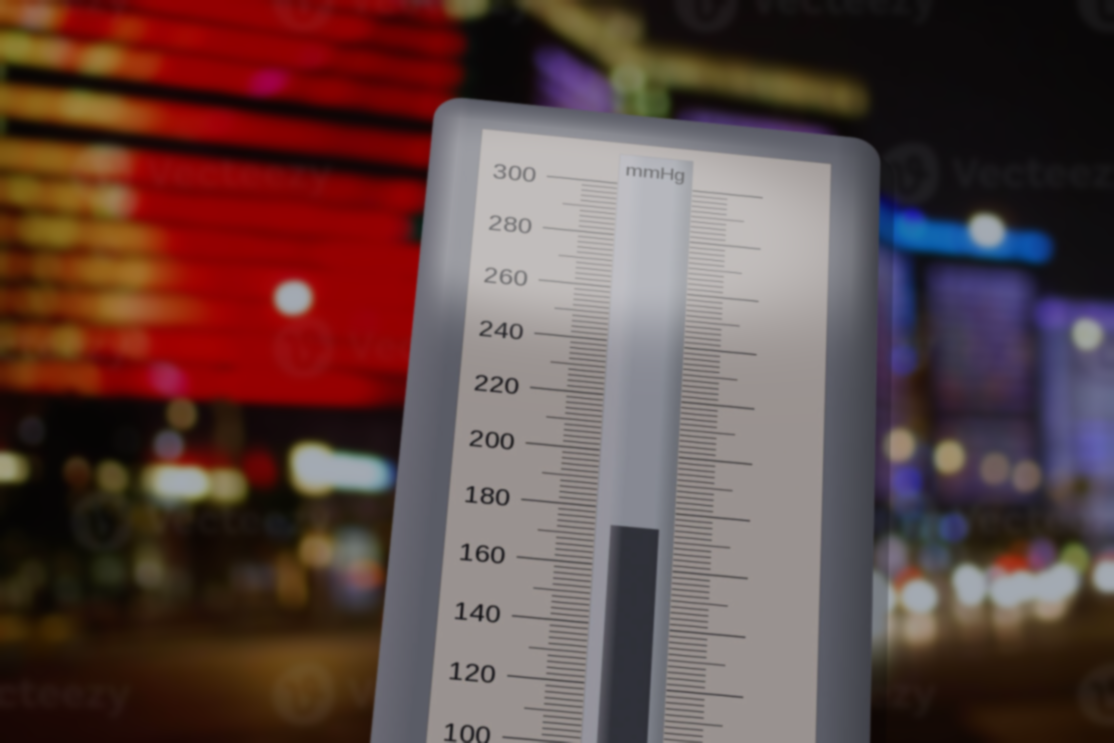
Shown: 174 mmHg
